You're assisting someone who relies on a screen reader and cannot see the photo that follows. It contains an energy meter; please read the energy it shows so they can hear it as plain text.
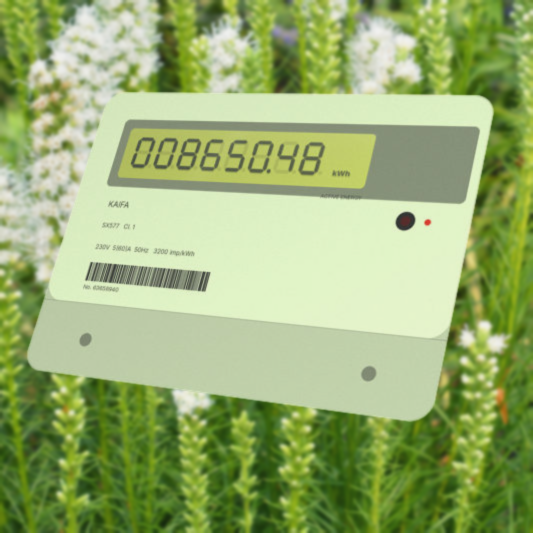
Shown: 8650.48 kWh
